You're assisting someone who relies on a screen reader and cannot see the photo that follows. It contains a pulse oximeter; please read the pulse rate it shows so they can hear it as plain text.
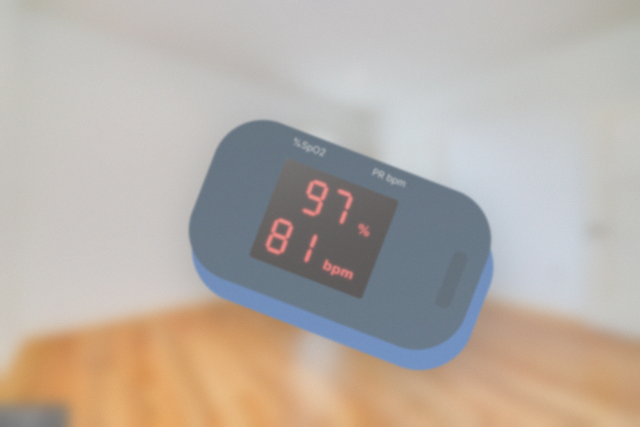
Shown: 81 bpm
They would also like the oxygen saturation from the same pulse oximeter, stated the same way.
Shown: 97 %
